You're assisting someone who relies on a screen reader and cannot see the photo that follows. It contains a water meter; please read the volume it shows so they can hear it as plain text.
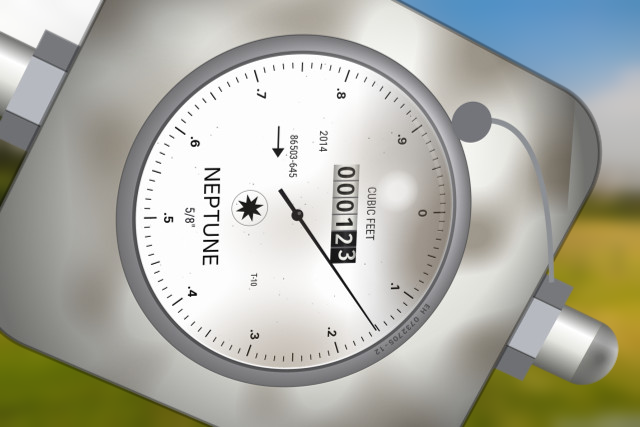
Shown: 123.15 ft³
